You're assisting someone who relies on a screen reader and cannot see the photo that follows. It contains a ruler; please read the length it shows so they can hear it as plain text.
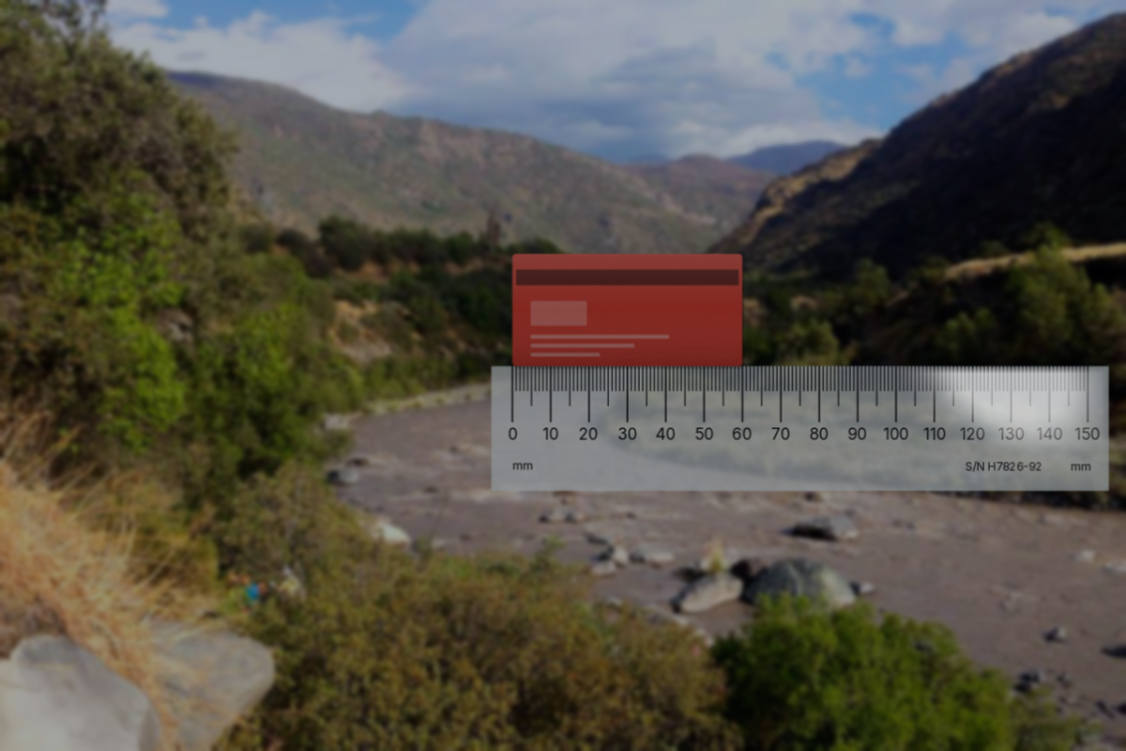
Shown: 60 mm
